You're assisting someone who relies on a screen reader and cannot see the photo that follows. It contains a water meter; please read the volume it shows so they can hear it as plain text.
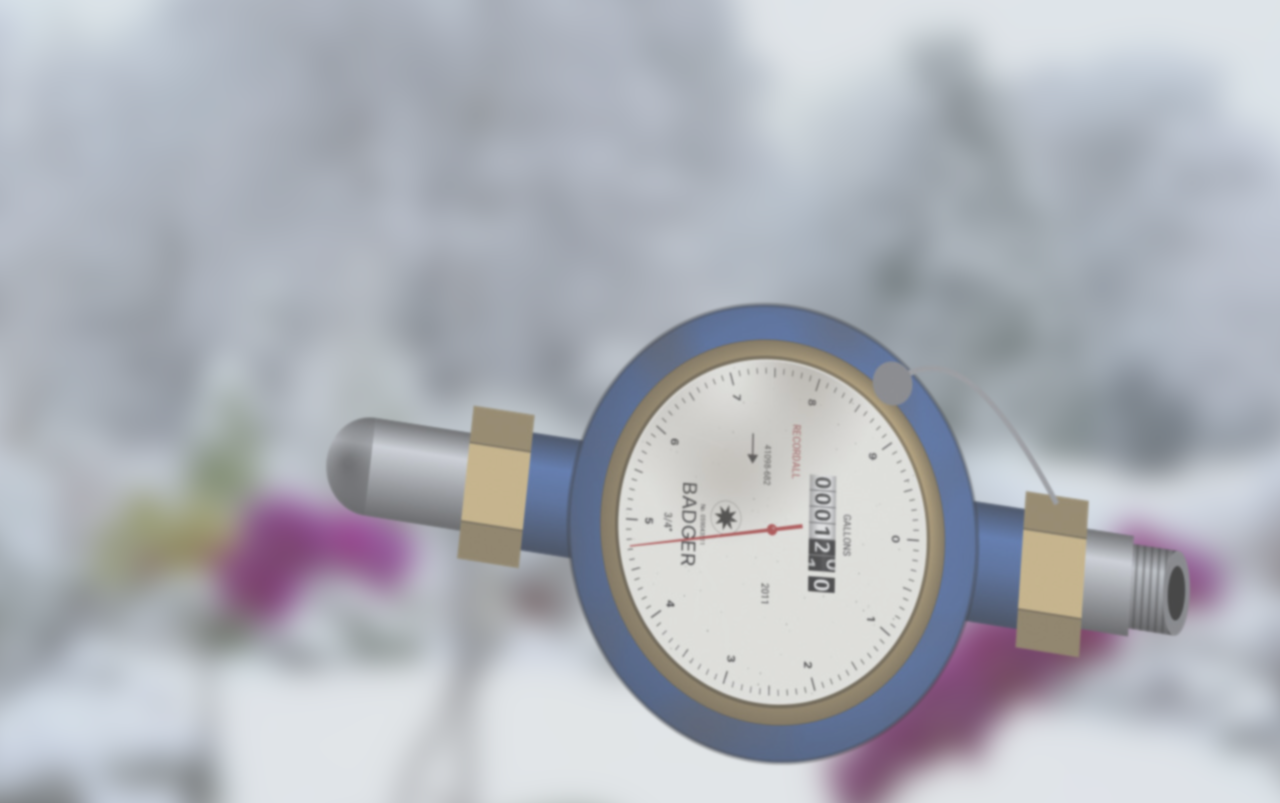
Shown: 1204.7 gal
